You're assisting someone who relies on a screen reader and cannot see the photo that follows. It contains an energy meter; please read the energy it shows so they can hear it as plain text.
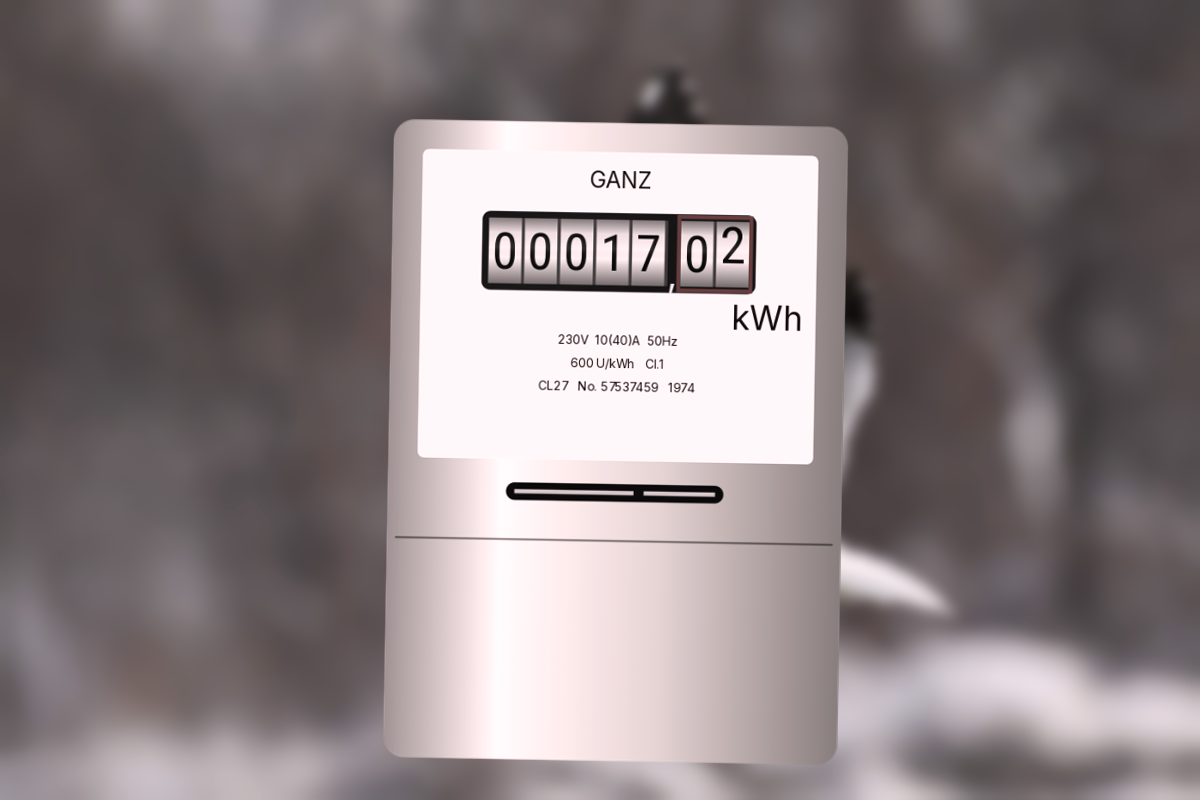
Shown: 17.02 kWh
